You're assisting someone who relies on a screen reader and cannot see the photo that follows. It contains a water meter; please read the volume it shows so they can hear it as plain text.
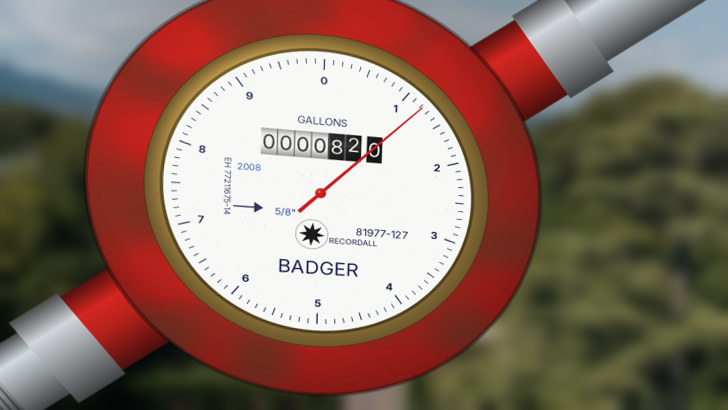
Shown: 821.2 gal
